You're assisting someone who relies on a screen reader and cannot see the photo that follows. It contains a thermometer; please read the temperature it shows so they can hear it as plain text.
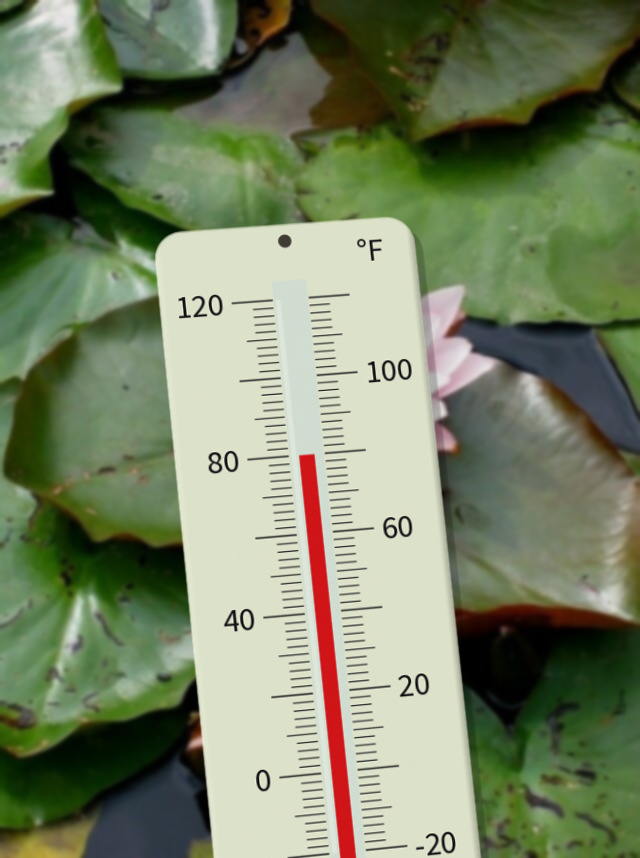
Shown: 80 °F
